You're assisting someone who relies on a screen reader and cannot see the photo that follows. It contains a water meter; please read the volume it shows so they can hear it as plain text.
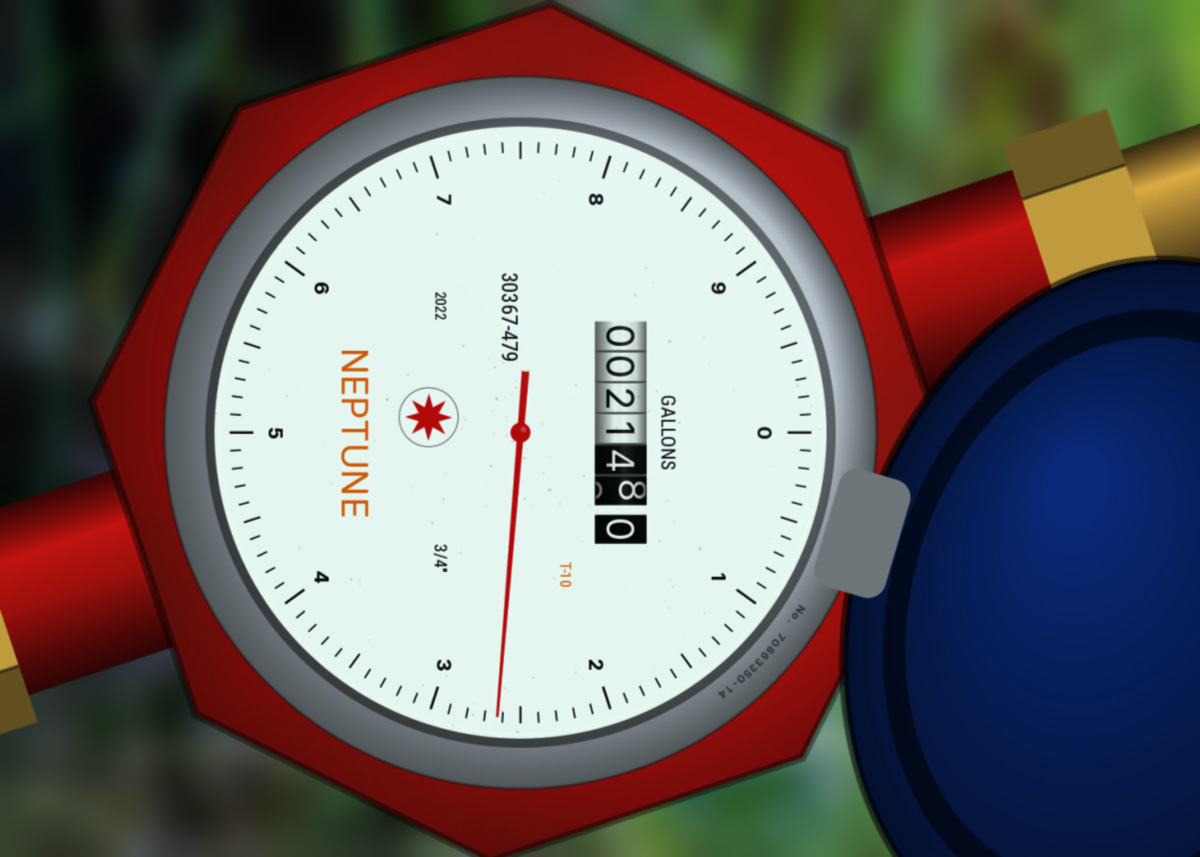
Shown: 21482.6 gal
